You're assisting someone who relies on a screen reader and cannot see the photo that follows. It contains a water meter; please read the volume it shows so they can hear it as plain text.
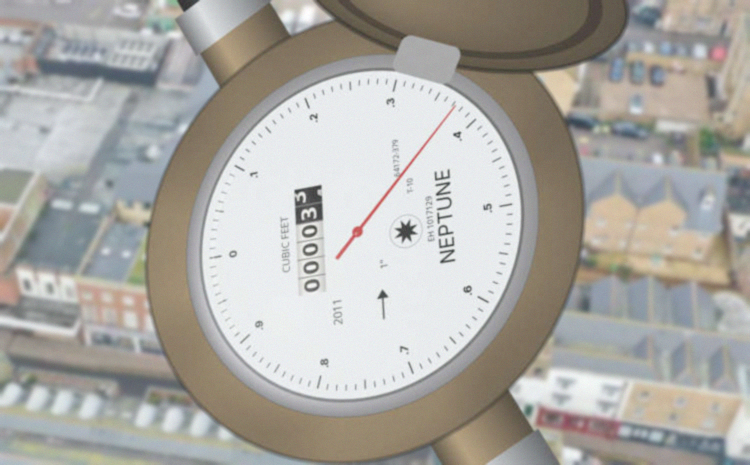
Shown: 33.37 ft³
